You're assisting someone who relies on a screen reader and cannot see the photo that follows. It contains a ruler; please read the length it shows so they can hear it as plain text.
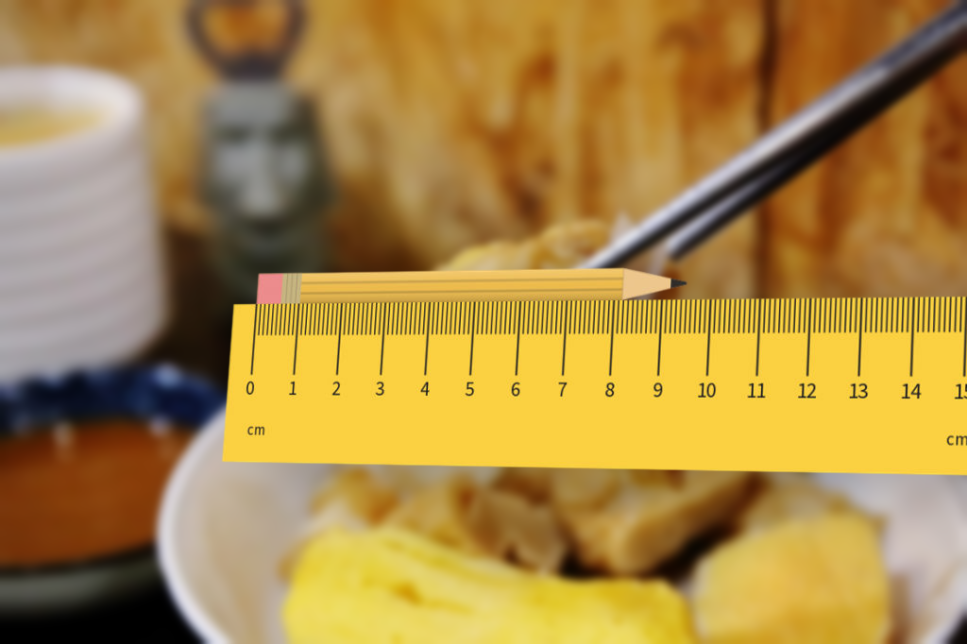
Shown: 9.5 cm
